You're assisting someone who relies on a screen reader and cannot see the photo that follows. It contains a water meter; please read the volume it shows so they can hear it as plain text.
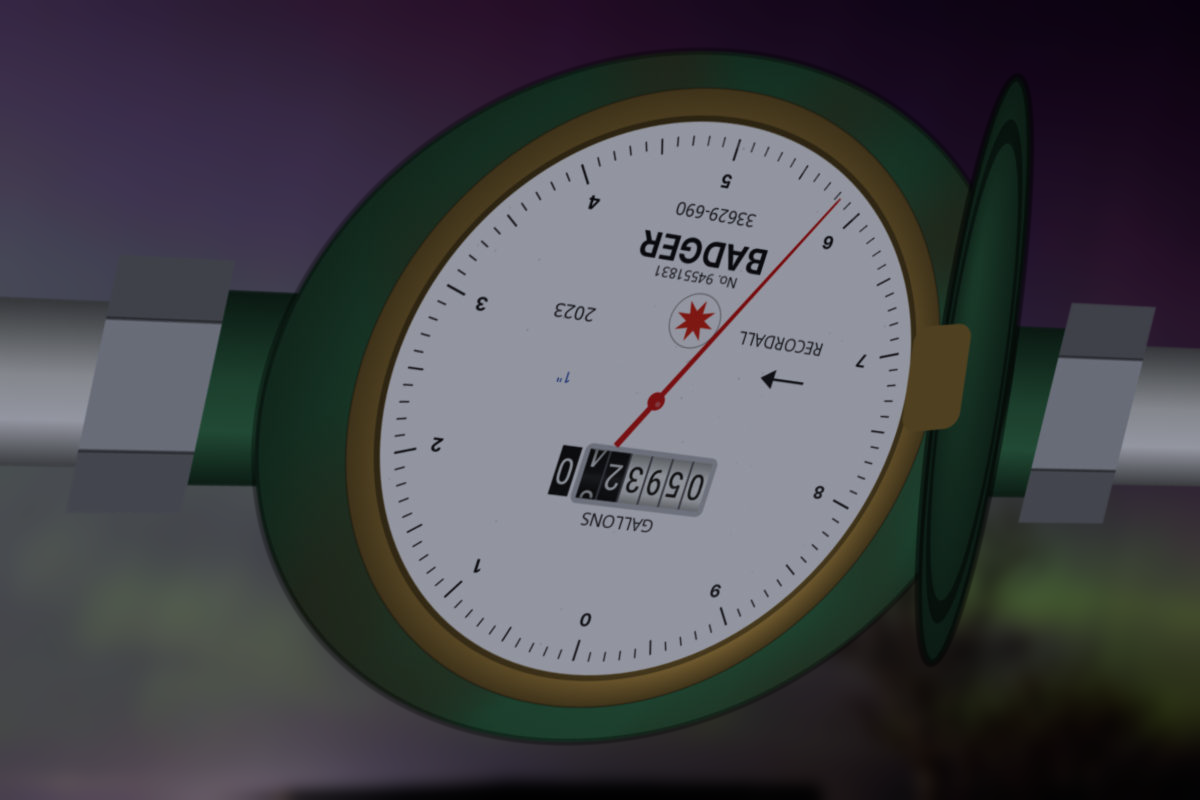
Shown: 593235.8 gal
